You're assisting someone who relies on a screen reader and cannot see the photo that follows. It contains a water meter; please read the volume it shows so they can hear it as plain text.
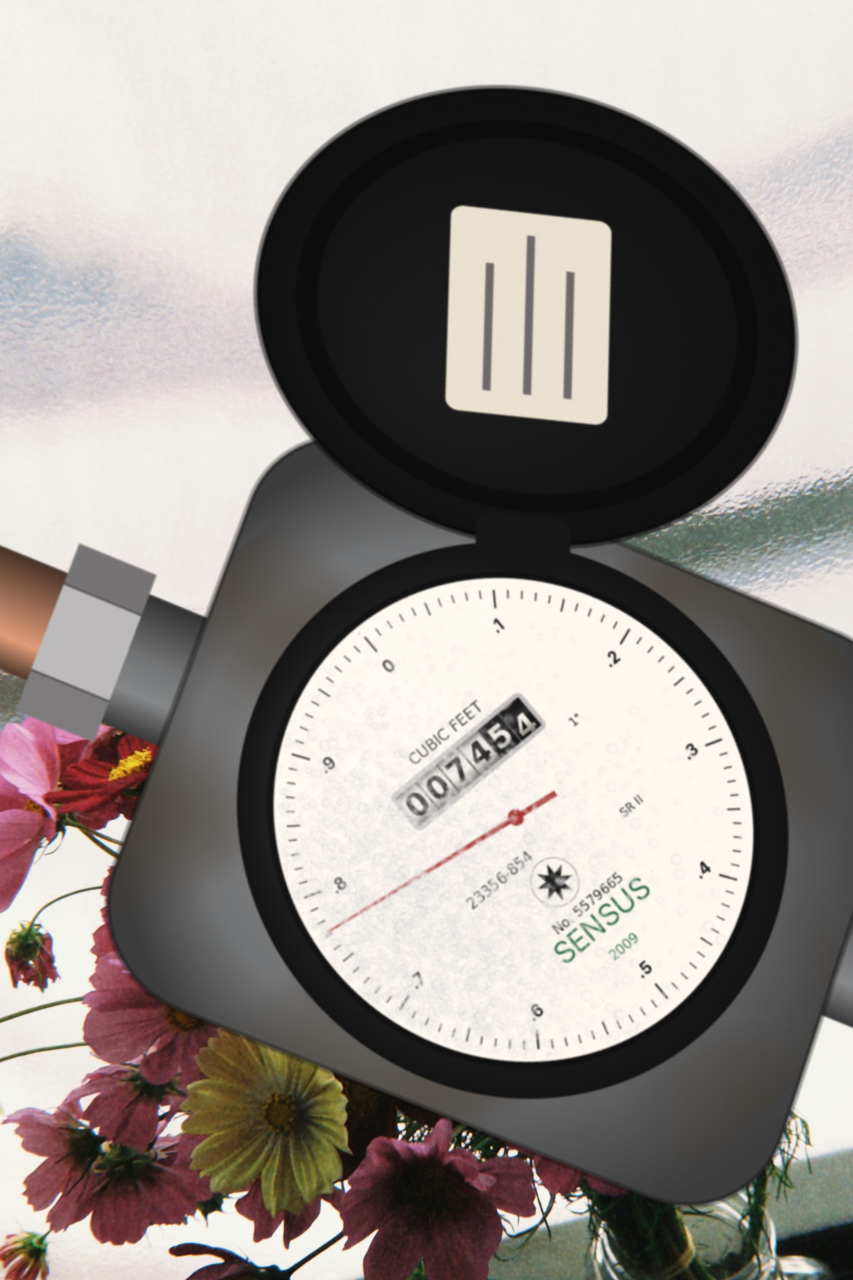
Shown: 7453.77 ft³
